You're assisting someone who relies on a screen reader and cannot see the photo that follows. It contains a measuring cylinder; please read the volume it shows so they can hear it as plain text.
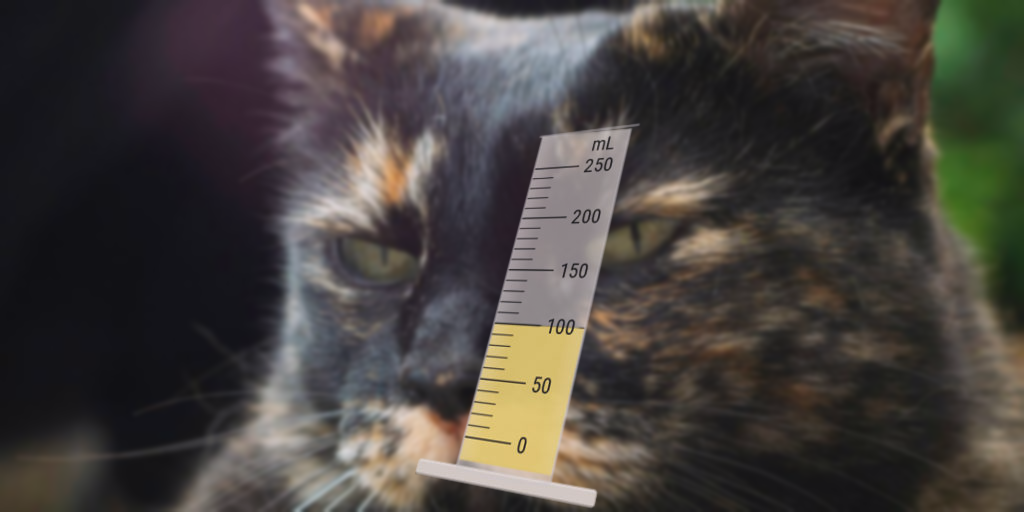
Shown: 100 mL
